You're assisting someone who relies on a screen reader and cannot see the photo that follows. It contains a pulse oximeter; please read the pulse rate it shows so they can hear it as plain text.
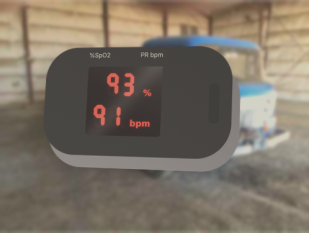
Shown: 91 bpm
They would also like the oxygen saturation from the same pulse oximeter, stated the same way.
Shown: 93 %
